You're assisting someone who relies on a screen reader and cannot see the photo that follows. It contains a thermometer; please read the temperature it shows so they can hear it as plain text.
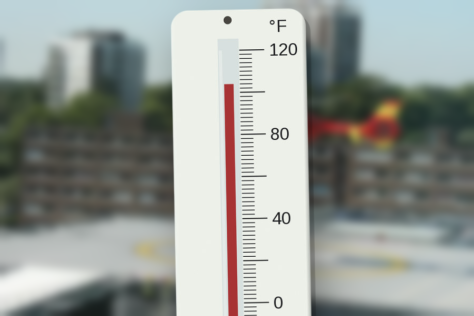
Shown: 104 °F
